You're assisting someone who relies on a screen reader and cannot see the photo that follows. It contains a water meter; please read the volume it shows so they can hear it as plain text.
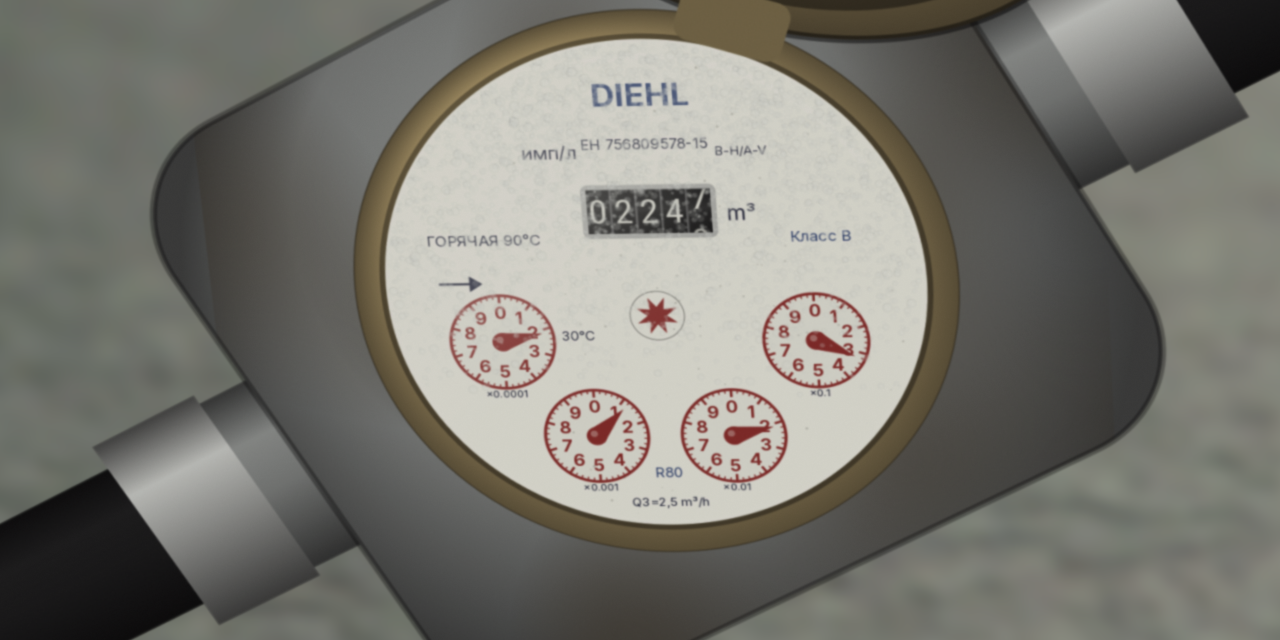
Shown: 2247.3212 m³
